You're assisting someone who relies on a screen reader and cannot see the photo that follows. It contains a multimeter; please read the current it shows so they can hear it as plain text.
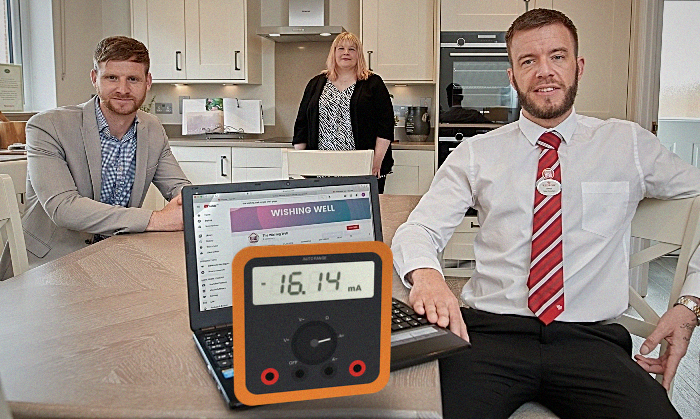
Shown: -16.14 mA
